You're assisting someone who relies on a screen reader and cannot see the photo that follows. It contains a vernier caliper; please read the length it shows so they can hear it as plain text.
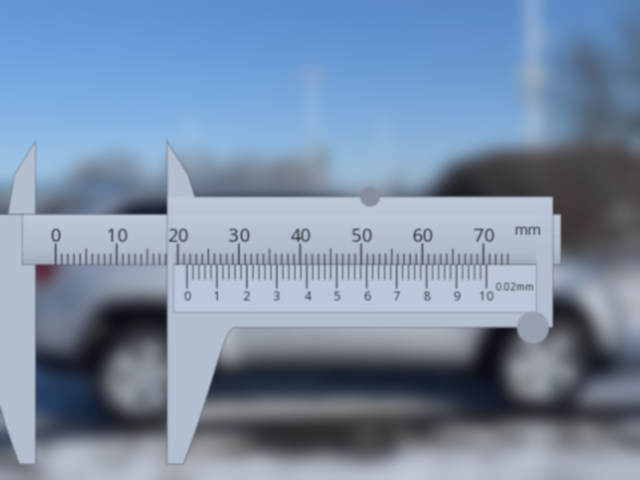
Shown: 21.5 mm
